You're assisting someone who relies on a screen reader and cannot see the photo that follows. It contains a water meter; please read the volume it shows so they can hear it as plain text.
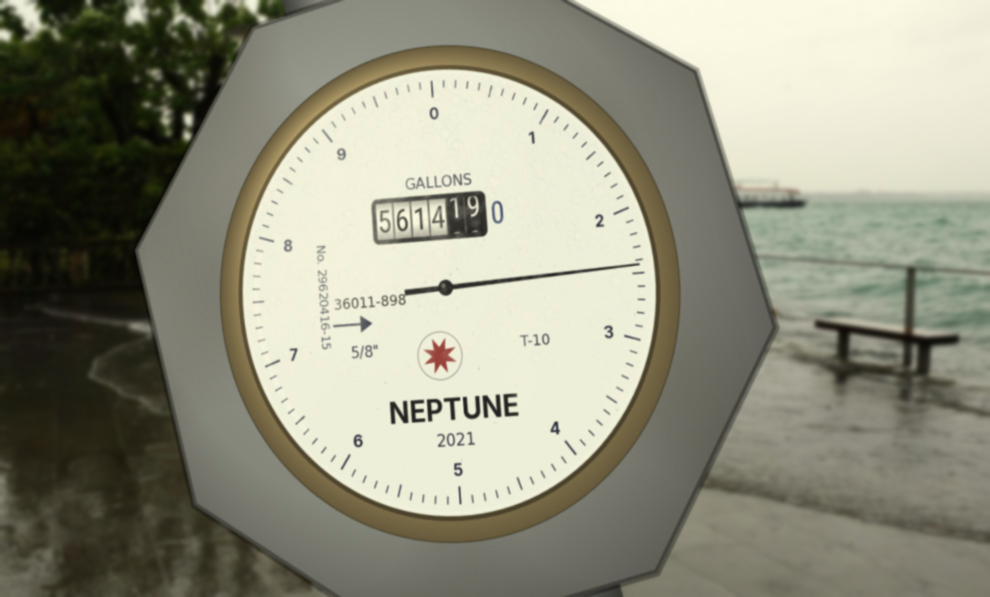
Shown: 5614192.4 gal
